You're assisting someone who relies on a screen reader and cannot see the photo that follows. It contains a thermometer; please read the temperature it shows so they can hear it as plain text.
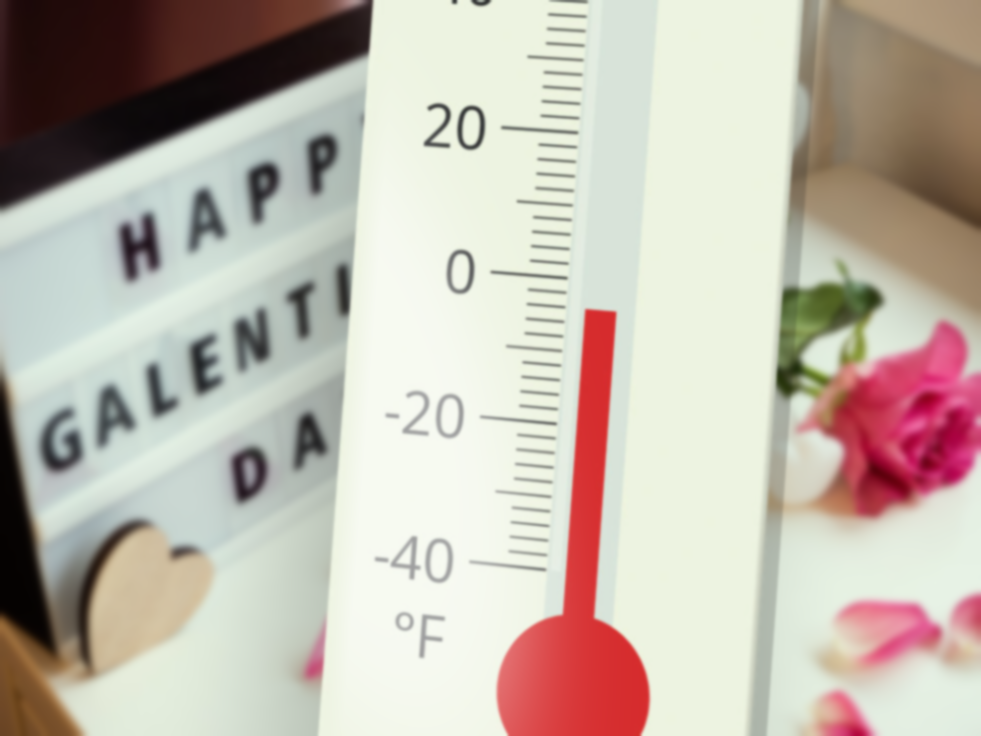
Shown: -4 °F
